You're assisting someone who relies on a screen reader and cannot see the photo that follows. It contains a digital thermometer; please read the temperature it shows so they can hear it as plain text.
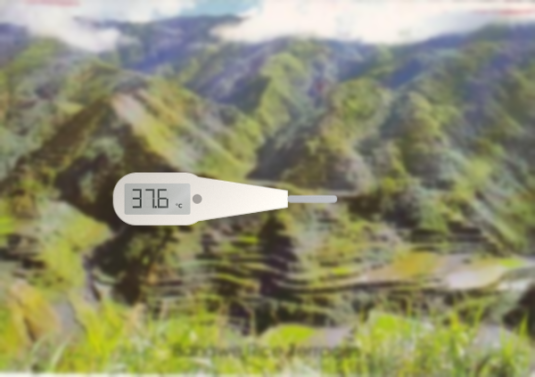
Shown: 37.6 °C
